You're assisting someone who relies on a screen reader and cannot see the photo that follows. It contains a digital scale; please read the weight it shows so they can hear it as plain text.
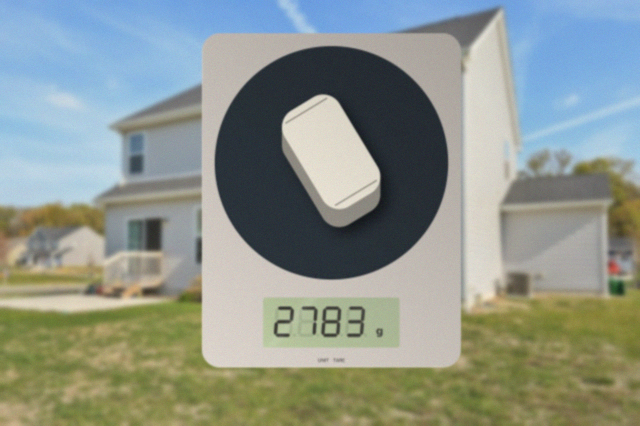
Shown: 2783 g
